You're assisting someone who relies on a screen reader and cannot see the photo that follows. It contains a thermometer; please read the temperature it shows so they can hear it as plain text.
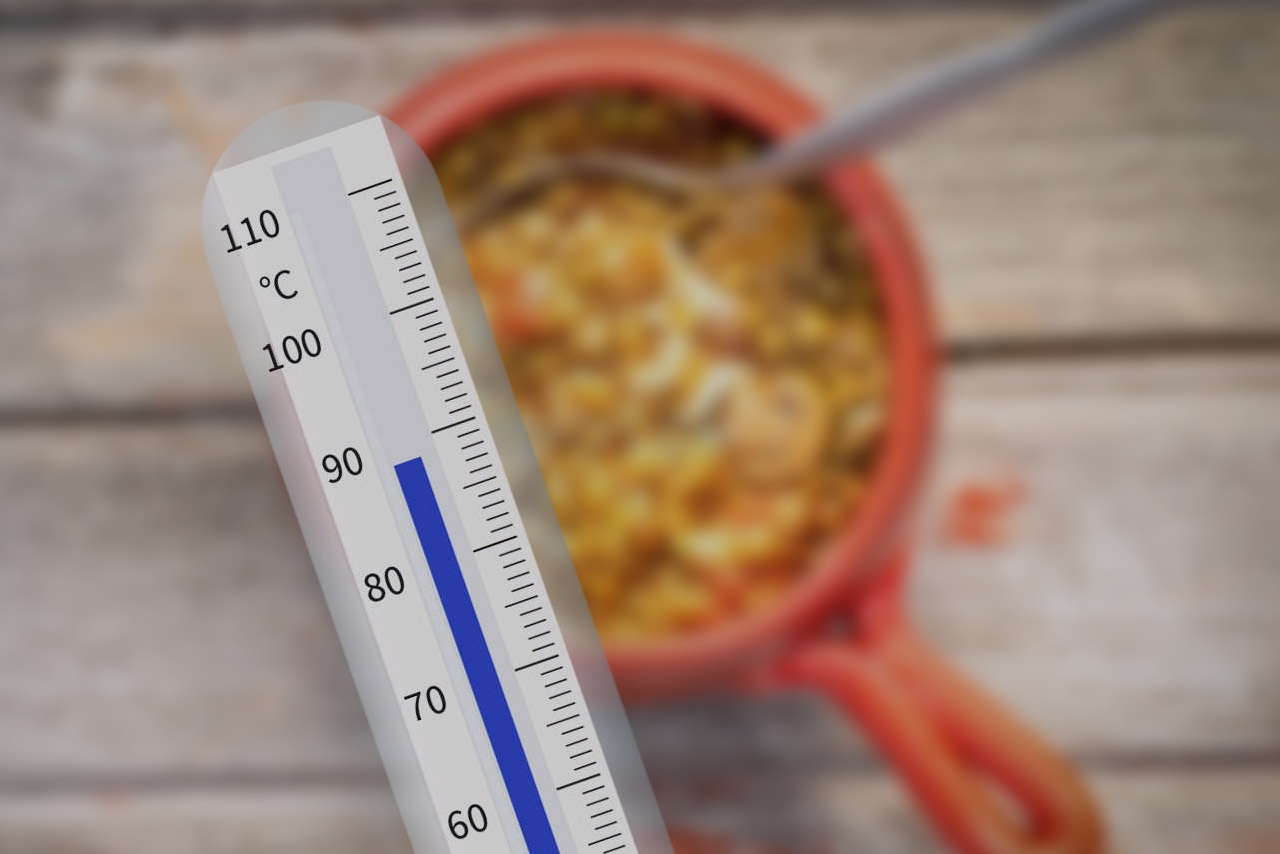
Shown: 88.5 °C
